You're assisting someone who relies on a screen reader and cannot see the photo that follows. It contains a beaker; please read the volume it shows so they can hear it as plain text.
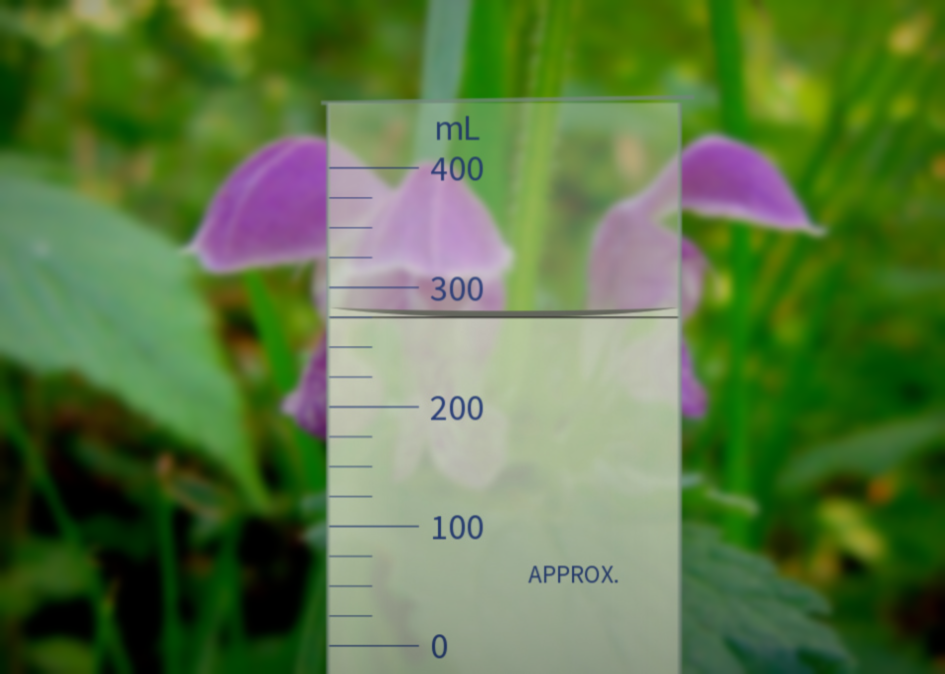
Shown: 275 mL
